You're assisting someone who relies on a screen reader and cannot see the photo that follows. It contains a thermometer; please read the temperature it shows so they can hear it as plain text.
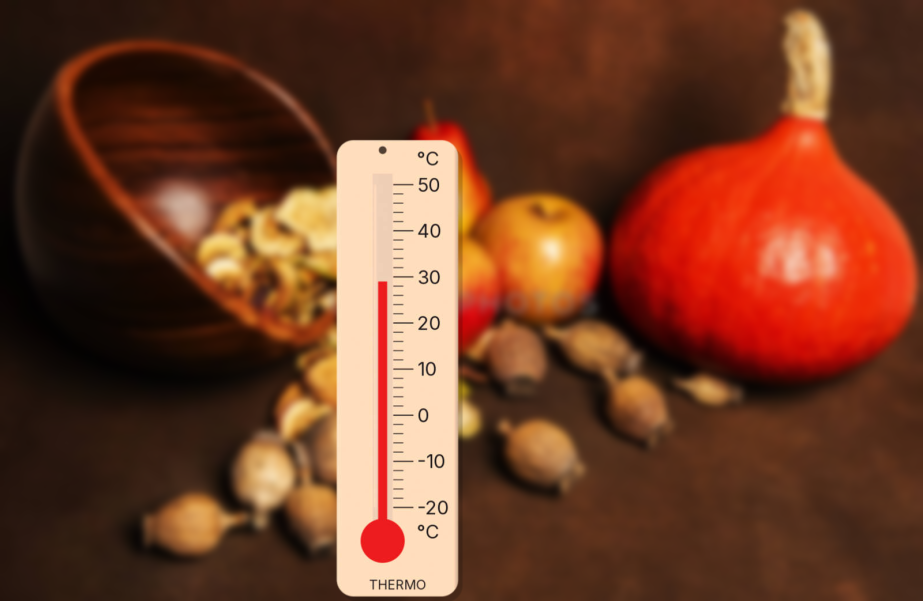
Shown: 29 °C
